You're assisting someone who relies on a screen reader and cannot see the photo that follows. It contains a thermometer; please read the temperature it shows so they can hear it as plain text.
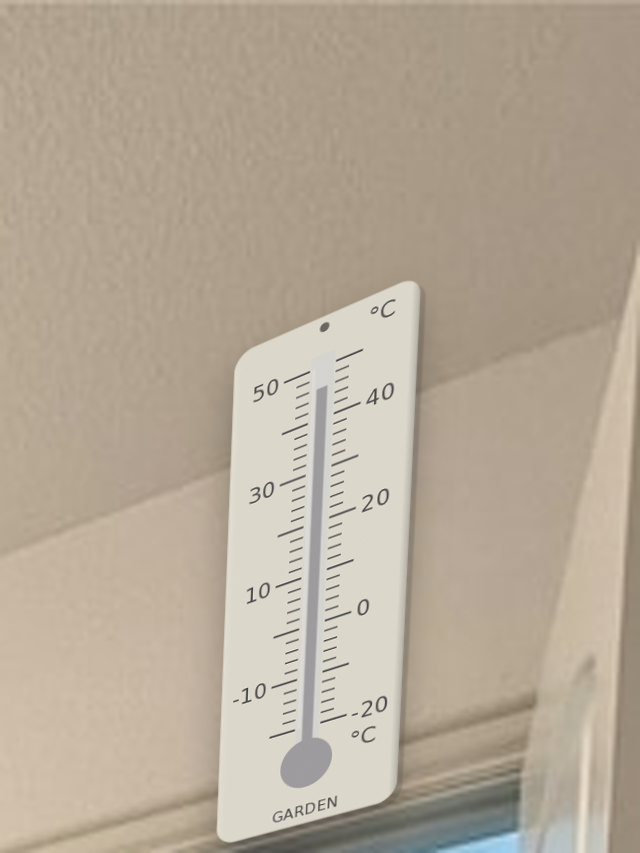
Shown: 46 °C
